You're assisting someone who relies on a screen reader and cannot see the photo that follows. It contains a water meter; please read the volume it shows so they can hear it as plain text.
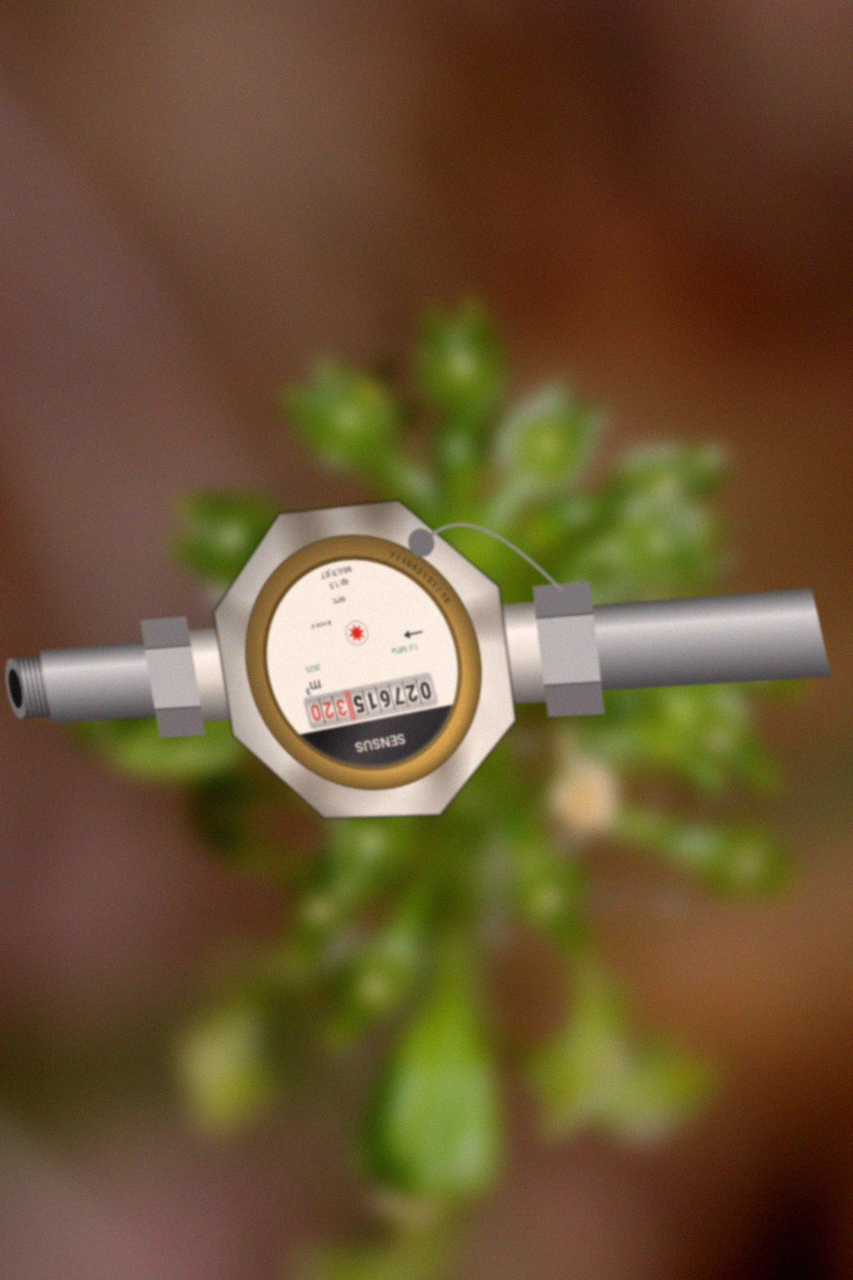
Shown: 27615.320 m³
